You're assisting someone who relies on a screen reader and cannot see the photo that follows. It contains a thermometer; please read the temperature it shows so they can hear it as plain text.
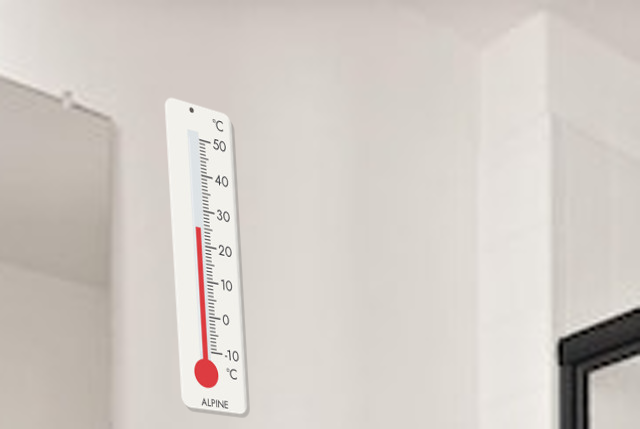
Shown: 25 °C
